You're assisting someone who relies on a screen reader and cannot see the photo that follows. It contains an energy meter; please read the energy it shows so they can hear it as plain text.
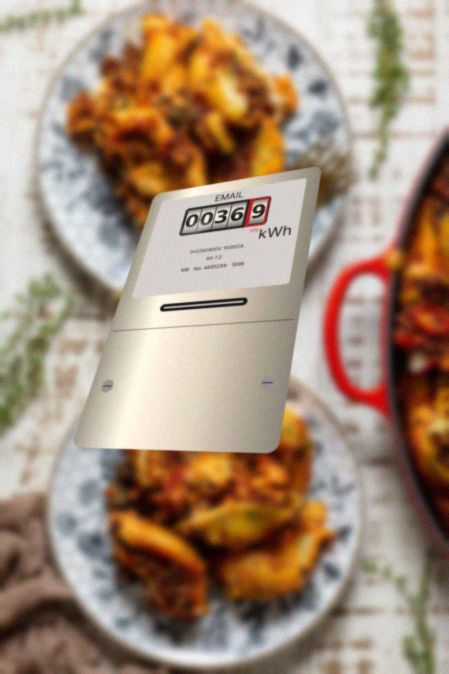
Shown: 36.9 kWh
